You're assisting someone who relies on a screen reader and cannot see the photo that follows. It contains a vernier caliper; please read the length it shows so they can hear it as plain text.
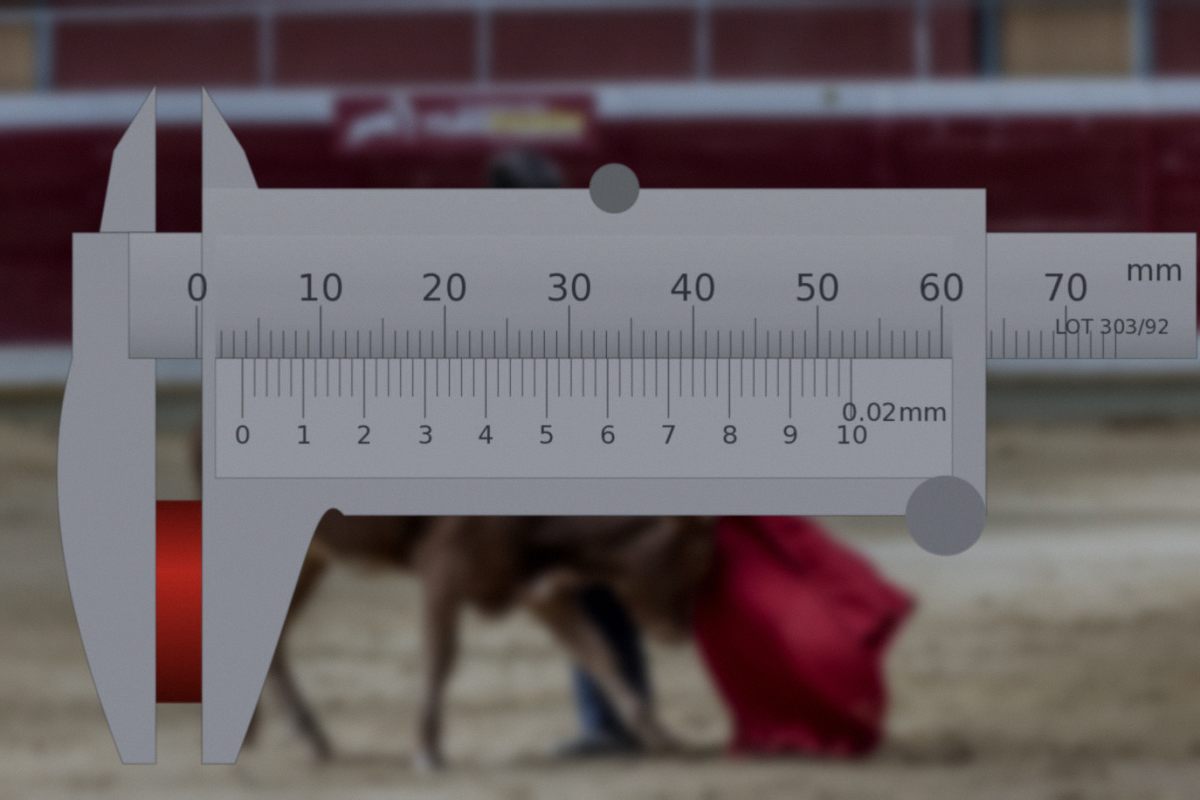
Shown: 3.7 mm
